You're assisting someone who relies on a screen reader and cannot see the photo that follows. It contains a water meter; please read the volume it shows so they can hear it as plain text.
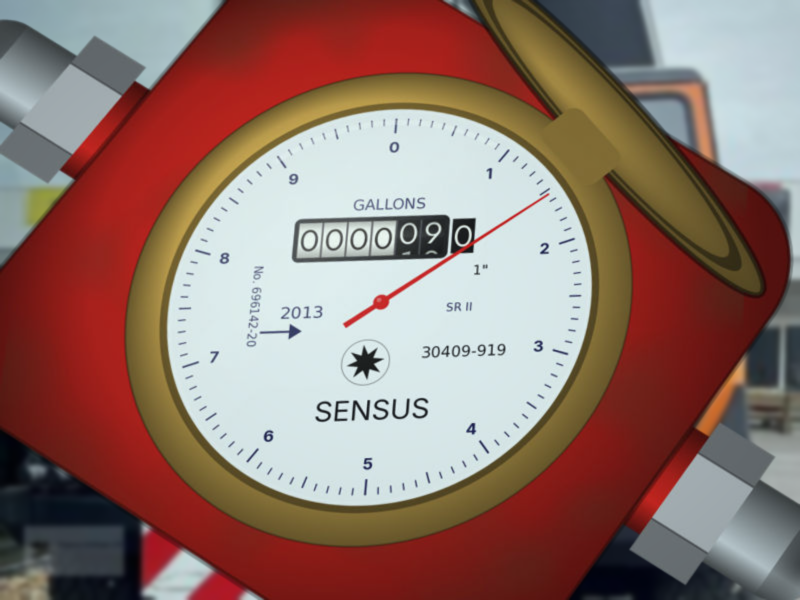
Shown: 91.5 gal
